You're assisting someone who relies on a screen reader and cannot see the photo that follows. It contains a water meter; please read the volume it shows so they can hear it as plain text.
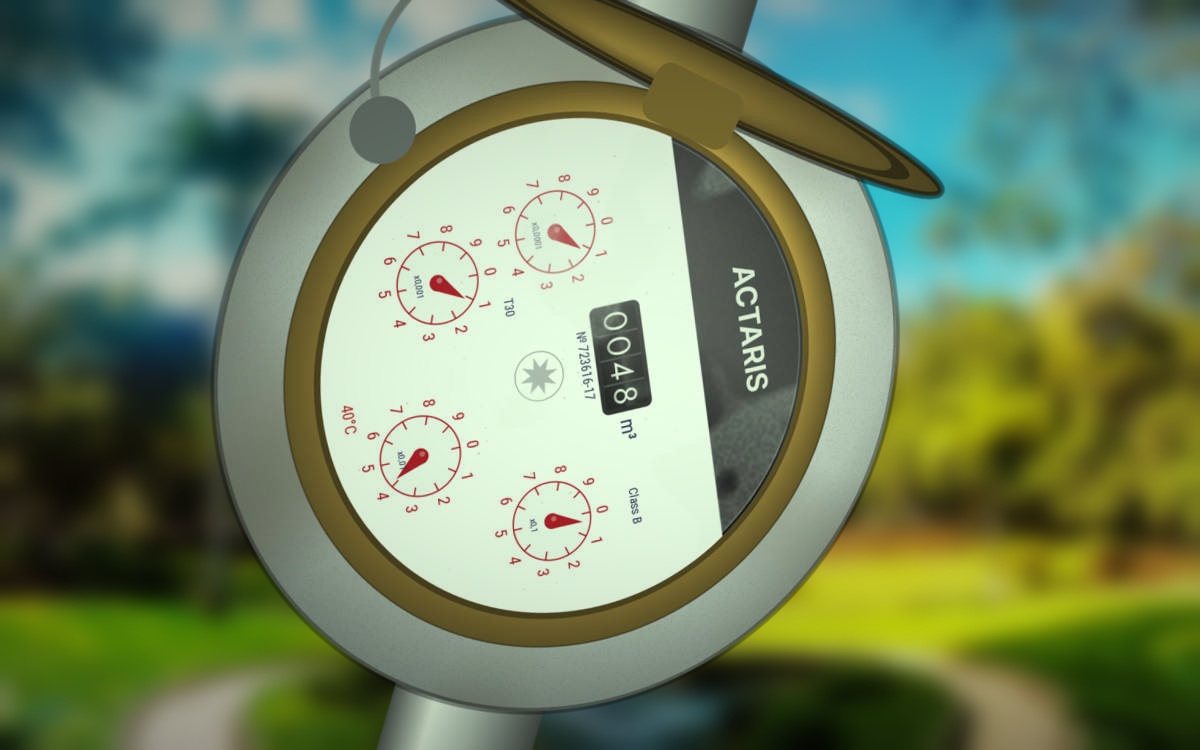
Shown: 48.0411 m³
